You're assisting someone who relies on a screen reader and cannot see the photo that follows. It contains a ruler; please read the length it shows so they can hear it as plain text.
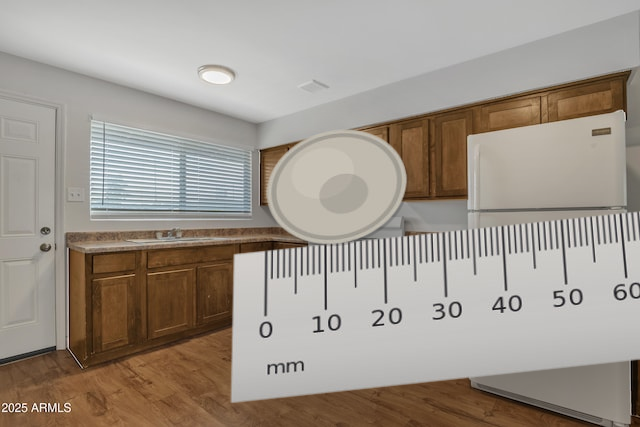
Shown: 24 mm
